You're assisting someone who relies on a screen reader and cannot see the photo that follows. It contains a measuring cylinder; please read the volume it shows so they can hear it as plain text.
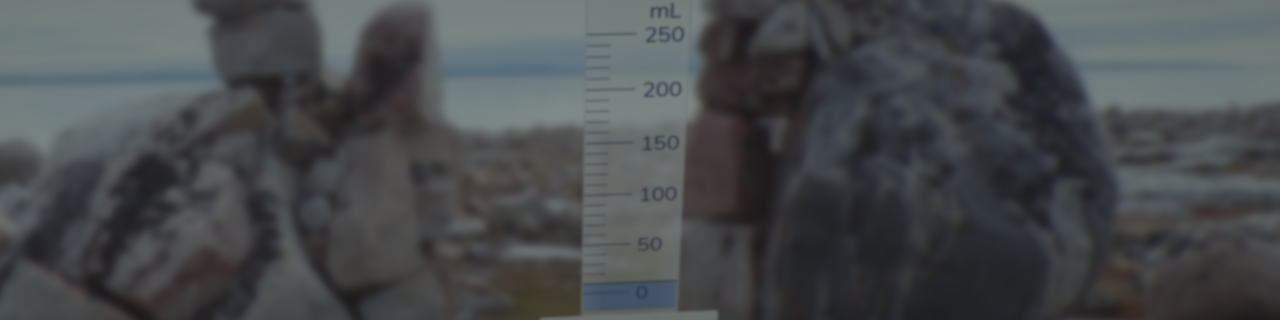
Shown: 10 mL
